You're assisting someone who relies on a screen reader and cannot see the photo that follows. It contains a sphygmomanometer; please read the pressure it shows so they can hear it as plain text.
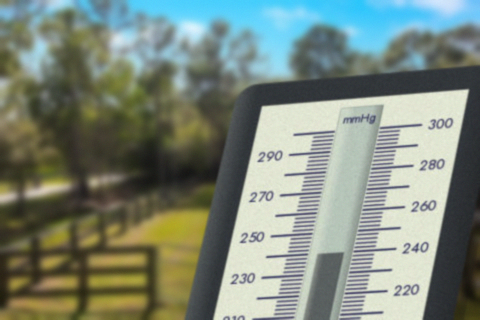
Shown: 240 mmHg
